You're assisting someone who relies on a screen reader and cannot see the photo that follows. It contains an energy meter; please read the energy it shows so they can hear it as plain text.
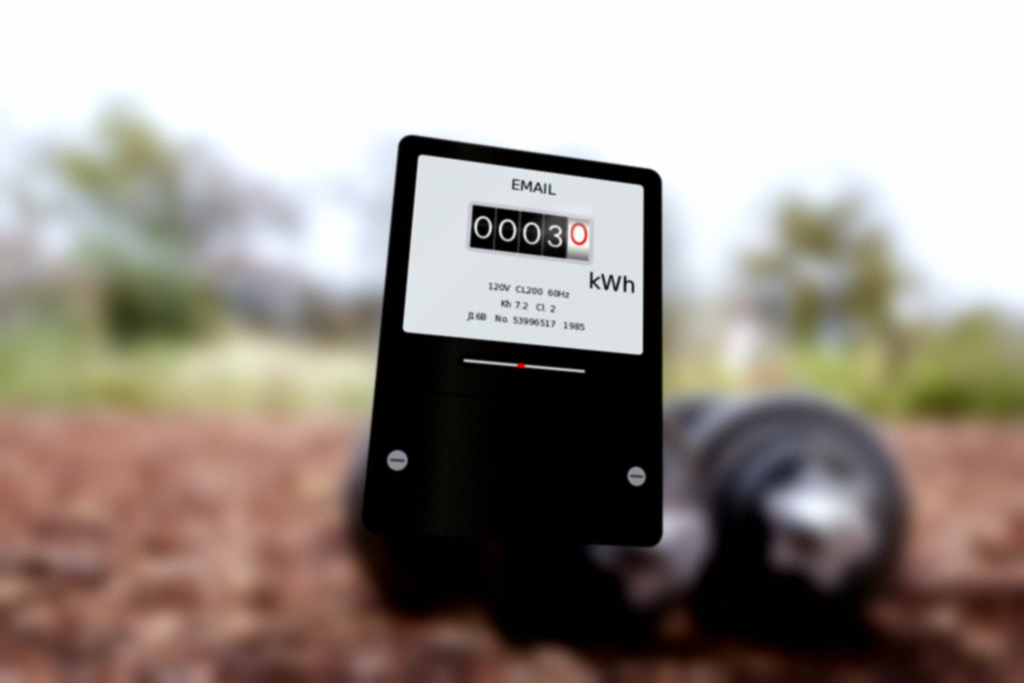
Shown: 3.0 kWh
